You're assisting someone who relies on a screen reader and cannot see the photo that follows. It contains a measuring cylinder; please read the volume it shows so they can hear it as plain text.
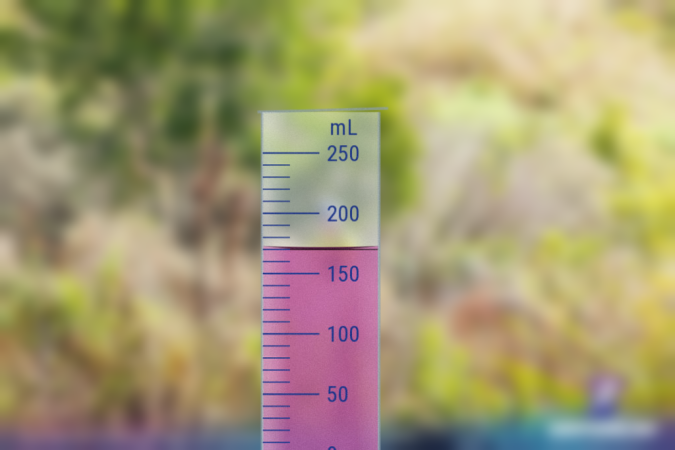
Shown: 170 mL
